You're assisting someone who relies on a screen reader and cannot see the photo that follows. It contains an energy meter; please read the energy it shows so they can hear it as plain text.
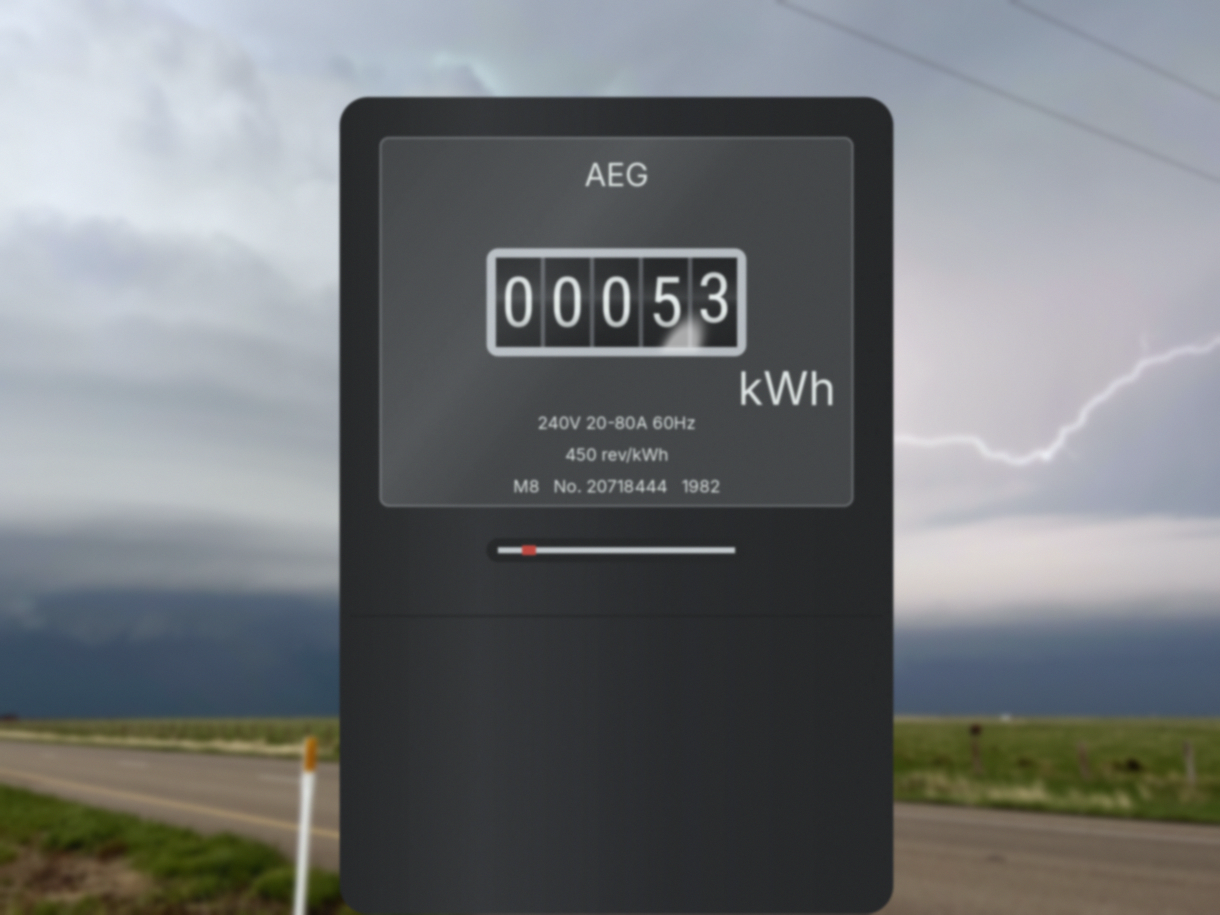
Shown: 53 kWh
